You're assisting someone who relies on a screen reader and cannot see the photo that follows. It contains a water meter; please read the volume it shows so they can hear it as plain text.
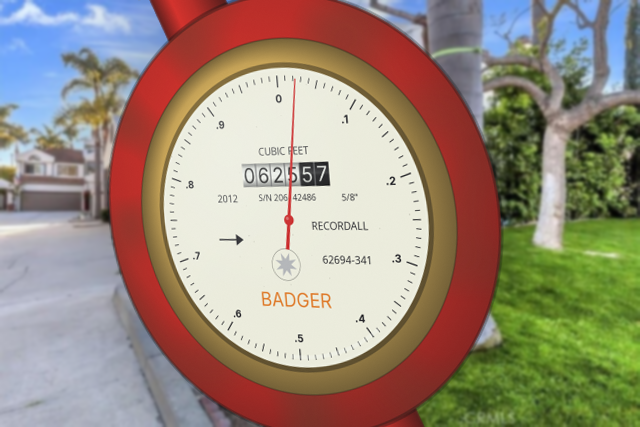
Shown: 62557.02 ft³
